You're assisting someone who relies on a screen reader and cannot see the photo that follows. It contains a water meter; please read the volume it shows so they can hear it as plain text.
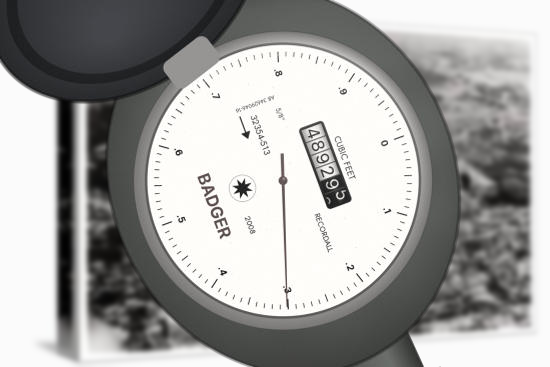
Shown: 489295.30 ft³
